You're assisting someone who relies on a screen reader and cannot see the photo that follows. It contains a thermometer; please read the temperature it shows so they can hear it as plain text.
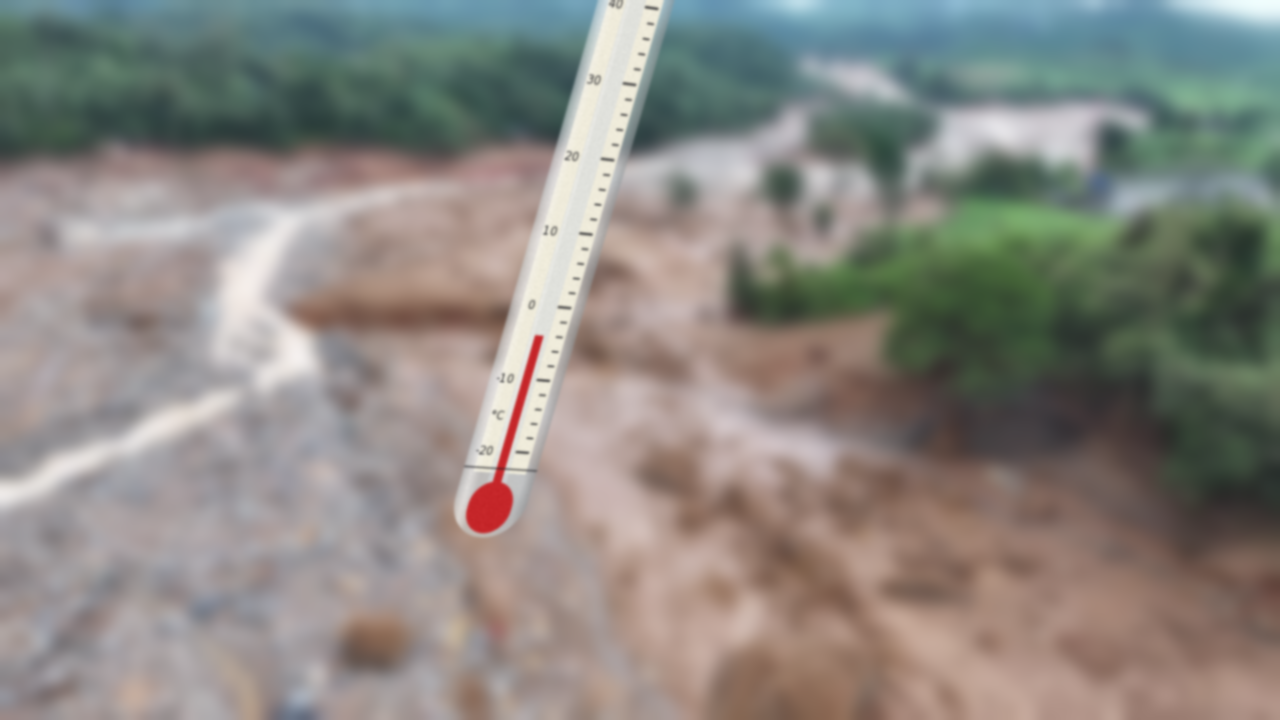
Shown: -4 °C
